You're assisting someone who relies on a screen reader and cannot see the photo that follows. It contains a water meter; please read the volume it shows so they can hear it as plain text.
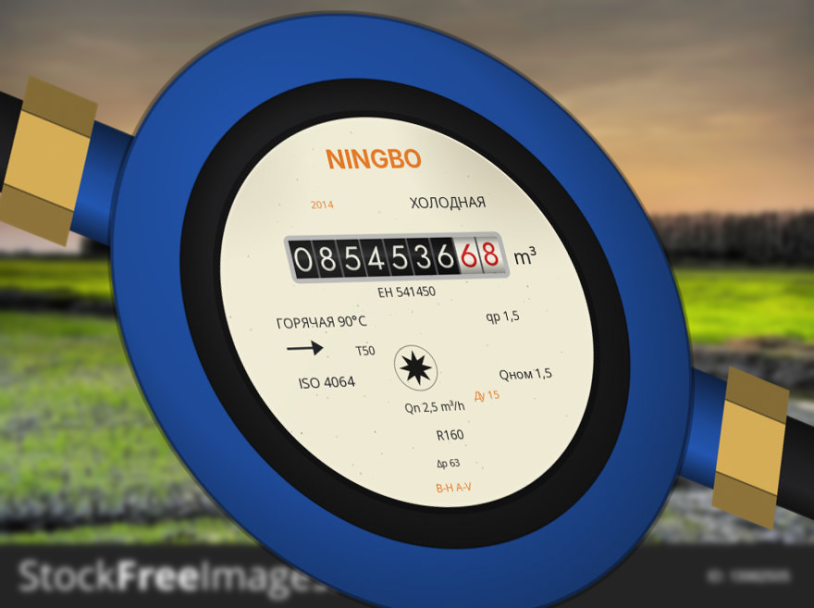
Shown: 854536.68 m³
